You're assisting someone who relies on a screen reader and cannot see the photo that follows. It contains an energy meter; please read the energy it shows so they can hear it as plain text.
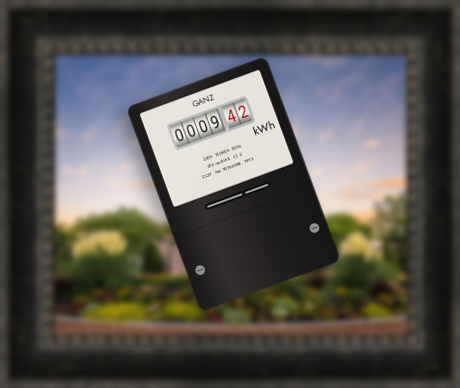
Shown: 9.42 kWh
